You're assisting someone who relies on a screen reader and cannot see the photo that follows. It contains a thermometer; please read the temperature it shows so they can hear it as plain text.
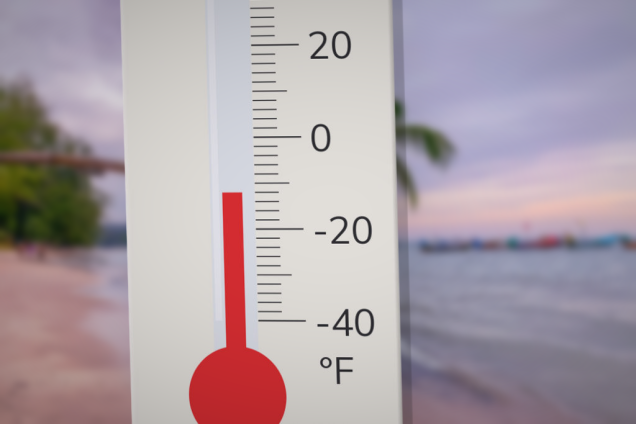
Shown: -12 °F
